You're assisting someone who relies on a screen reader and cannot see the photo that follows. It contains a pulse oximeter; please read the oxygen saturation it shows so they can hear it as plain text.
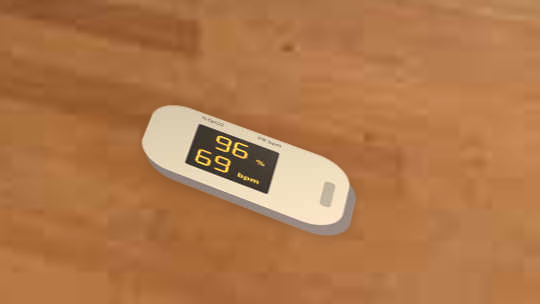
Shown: 96 %
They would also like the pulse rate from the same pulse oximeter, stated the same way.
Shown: 69 bpm
